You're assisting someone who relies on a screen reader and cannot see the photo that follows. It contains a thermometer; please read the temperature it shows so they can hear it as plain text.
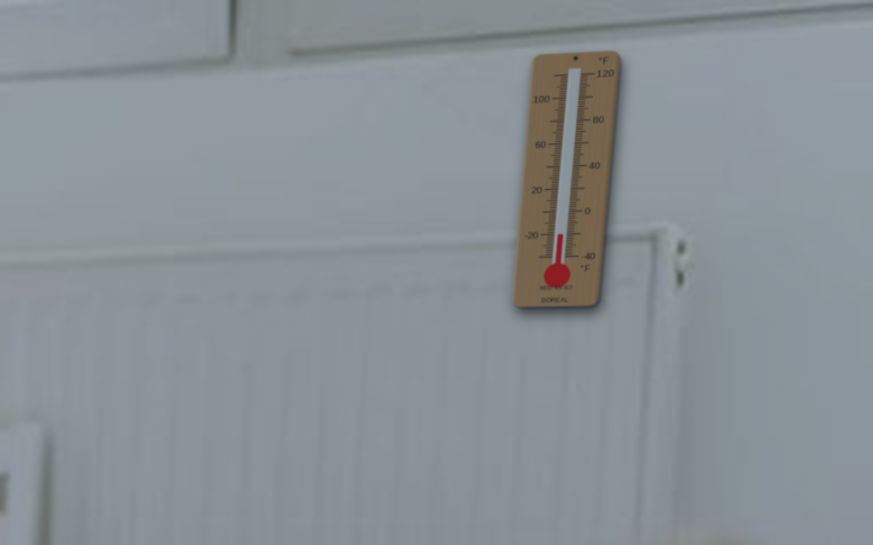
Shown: -20 °F
